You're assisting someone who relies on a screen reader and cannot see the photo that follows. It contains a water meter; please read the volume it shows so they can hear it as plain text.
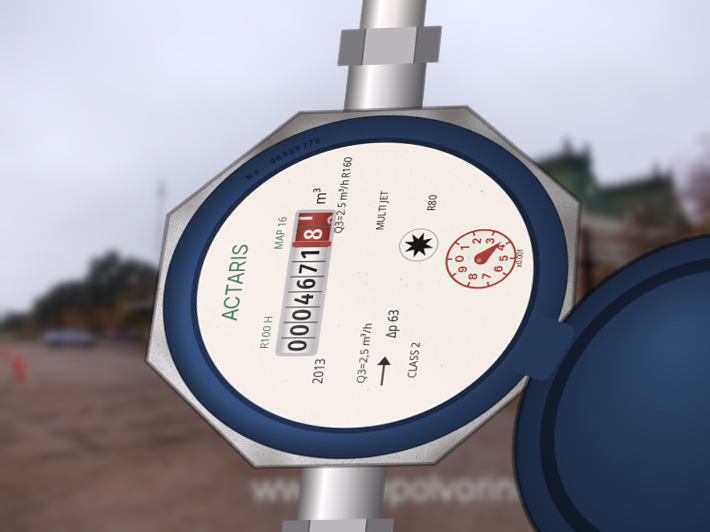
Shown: 4671.813 m³
